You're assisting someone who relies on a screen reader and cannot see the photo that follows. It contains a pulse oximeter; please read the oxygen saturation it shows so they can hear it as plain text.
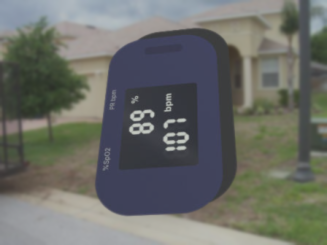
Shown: 89 %
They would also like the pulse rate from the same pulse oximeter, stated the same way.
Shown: 107 bpm
